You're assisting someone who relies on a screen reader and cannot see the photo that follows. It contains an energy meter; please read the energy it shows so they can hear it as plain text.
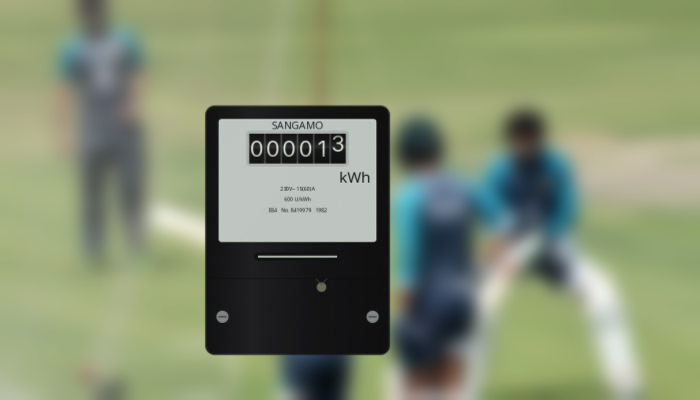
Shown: 13 kWh
